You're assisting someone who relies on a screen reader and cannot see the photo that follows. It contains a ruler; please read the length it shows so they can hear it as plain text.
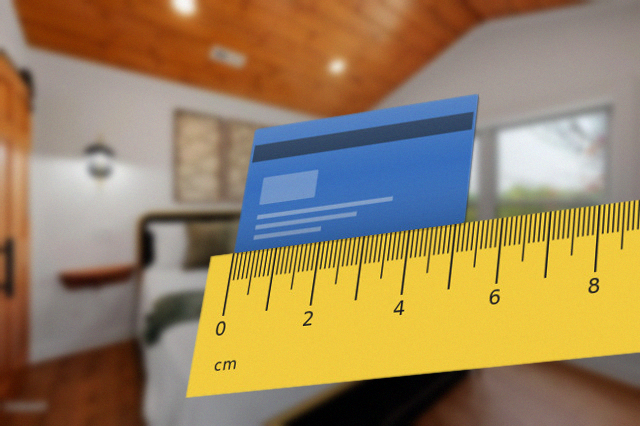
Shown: 5.2 cm
